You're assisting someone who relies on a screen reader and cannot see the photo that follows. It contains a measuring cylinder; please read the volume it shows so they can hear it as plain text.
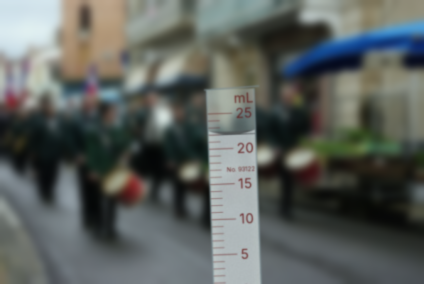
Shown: 22 mL
